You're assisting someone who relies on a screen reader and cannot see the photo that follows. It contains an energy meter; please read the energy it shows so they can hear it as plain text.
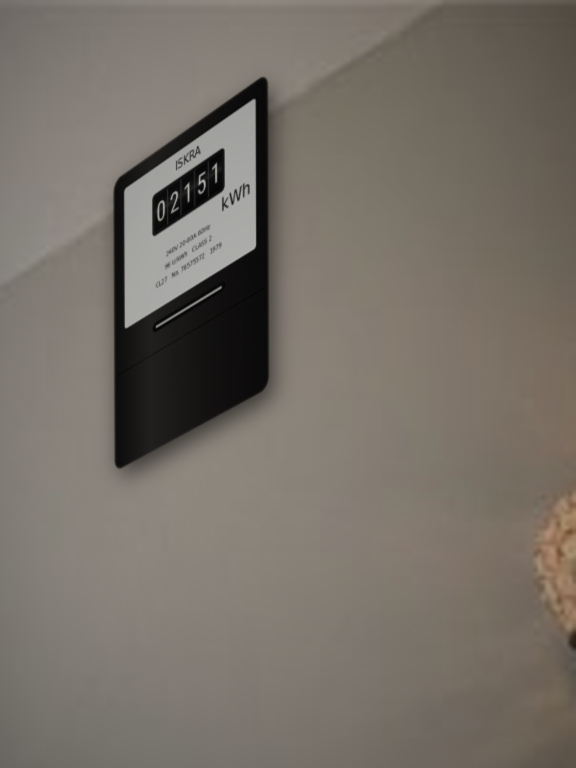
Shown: 2151 kWh
